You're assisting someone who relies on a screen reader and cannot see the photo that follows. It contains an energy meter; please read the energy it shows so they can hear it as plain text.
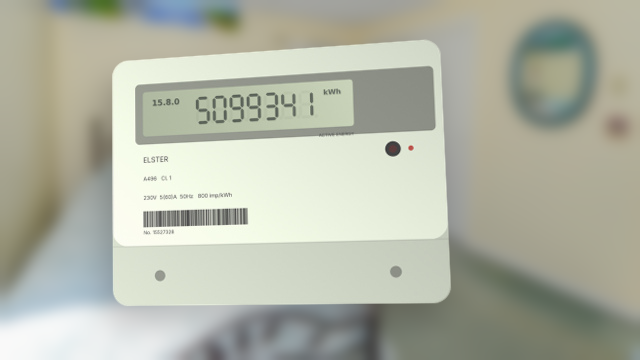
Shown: 5099341 kWh
